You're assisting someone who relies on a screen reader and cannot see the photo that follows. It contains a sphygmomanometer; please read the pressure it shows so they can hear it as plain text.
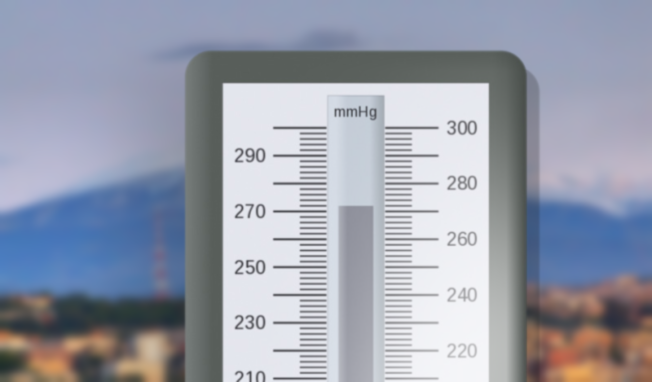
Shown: 272 mmHg
